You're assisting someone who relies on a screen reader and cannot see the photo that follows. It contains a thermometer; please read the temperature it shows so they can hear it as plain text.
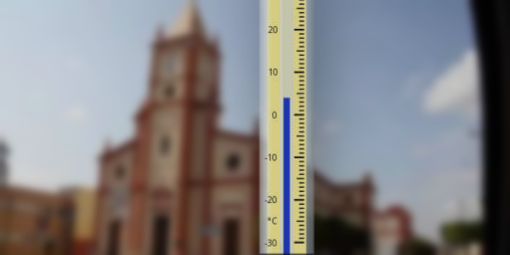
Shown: 4 °C
